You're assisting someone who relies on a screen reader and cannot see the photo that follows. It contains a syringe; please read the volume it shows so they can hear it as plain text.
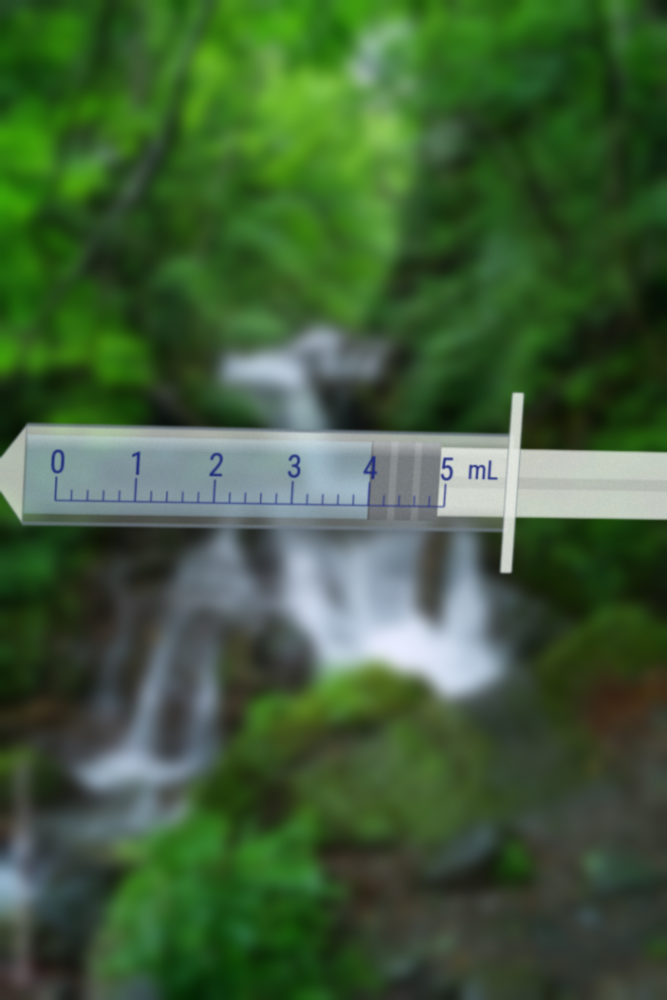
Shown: 4 mL
